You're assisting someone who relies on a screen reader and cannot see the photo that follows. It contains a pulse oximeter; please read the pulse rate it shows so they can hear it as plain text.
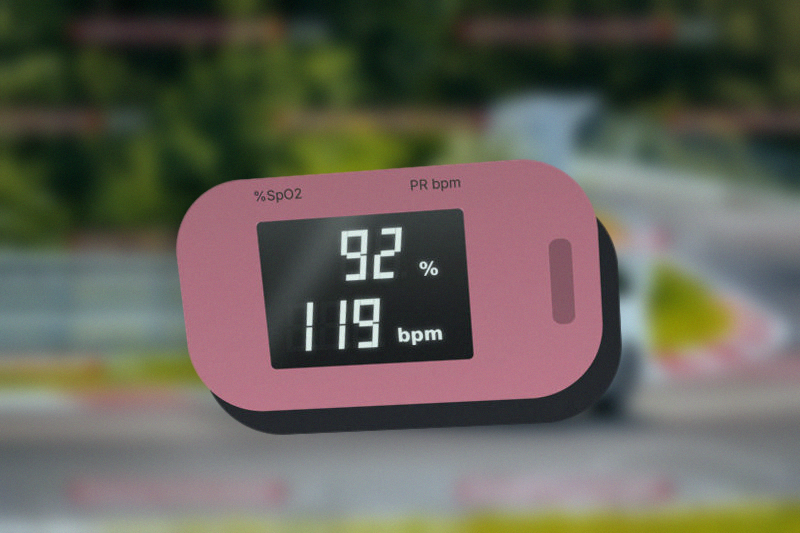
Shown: 119 bpm
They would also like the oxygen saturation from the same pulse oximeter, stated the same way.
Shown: 92 %
